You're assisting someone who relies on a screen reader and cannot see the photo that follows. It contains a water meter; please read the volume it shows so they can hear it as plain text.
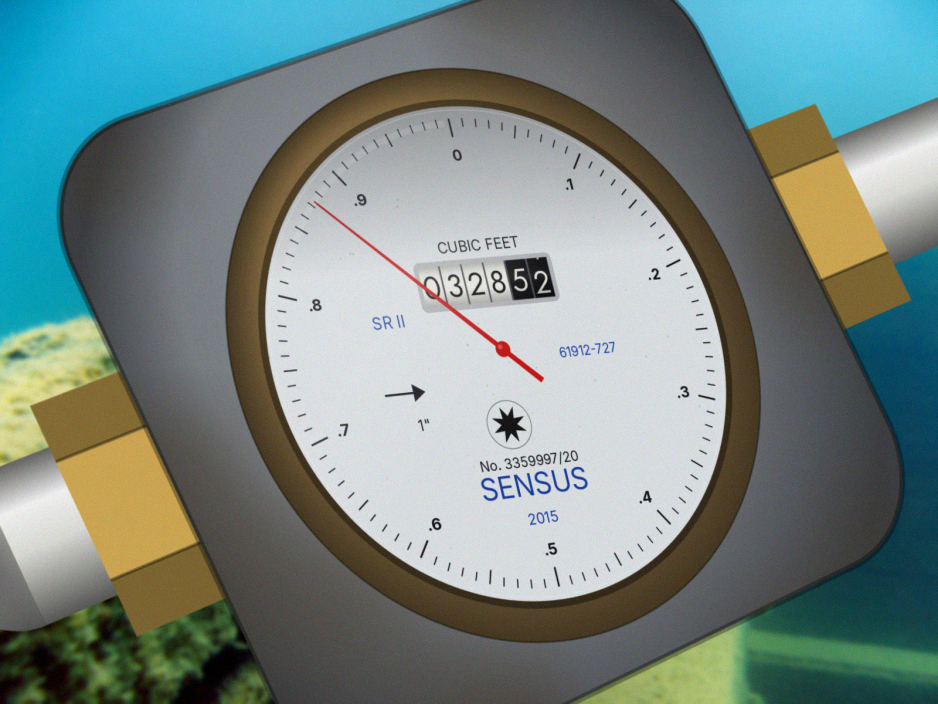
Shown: 32851.87 ft³
